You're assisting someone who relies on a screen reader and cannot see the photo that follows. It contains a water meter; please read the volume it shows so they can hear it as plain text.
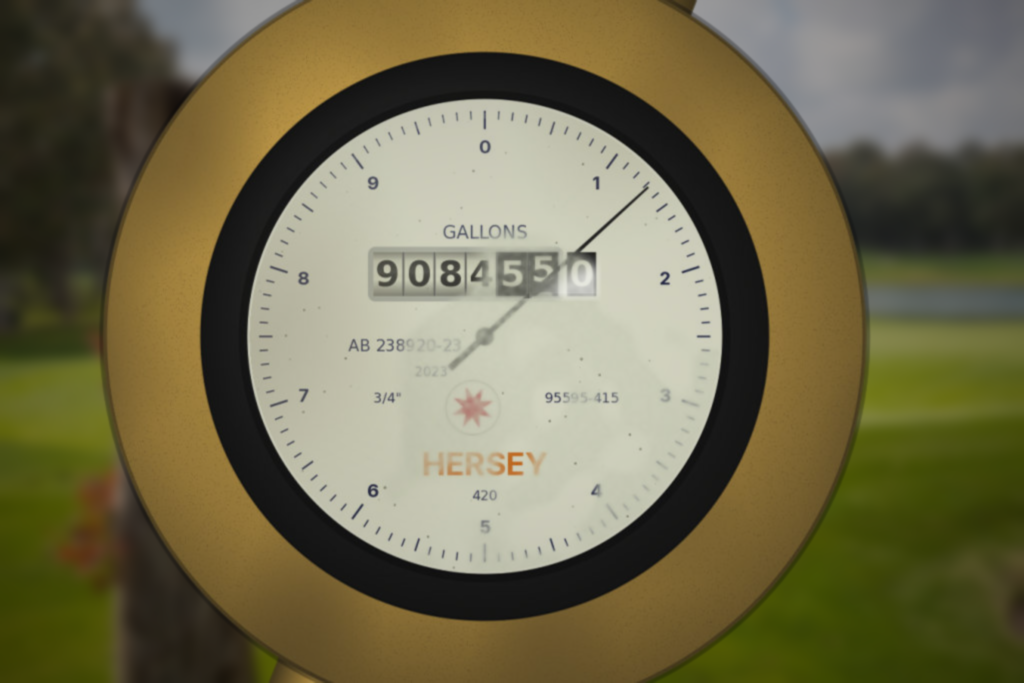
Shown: 9084551.3 gal
